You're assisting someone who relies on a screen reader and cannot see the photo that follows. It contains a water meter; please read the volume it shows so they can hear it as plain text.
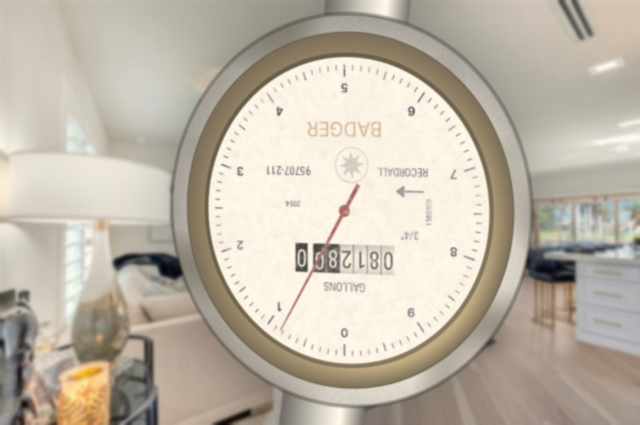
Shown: 812800.8 gal
